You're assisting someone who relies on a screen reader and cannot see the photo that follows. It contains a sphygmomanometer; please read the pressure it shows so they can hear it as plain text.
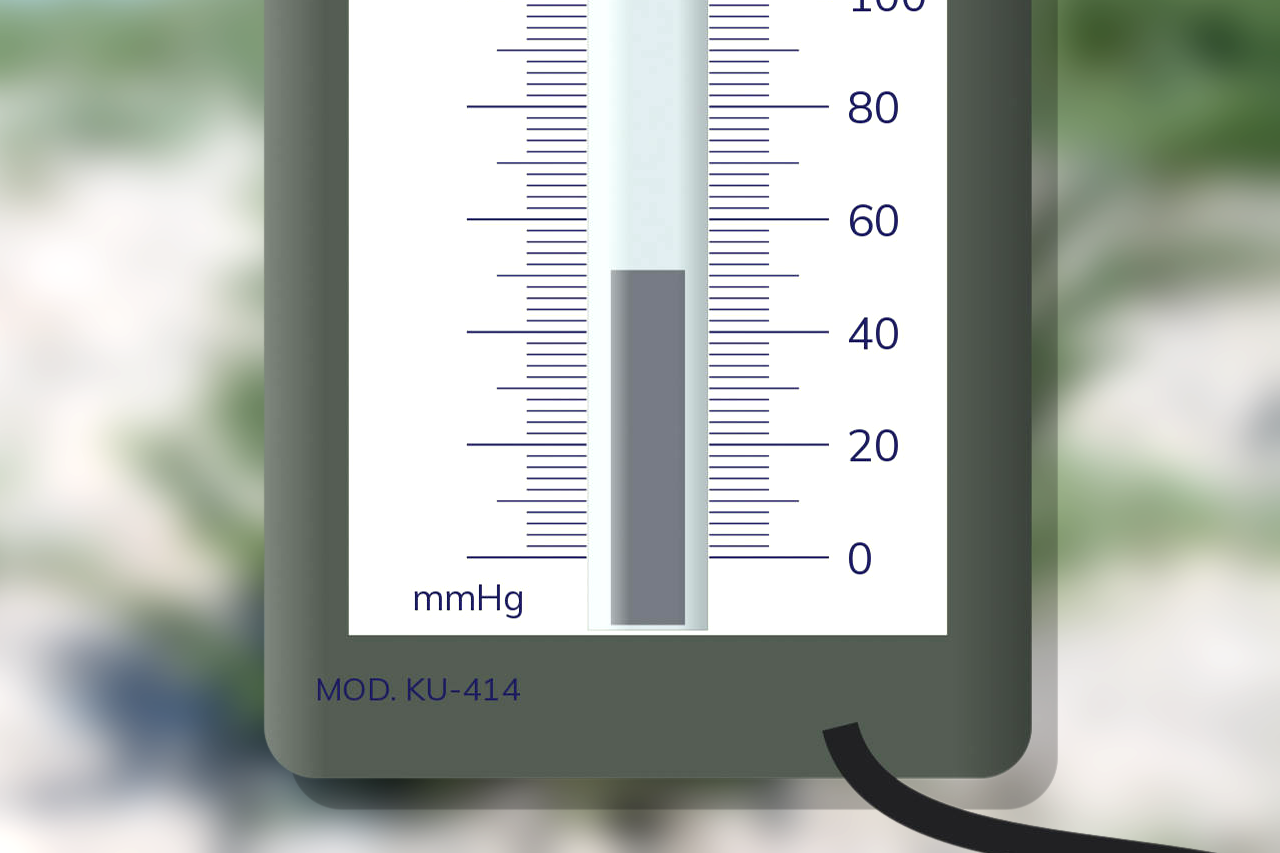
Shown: 51 mmHg
